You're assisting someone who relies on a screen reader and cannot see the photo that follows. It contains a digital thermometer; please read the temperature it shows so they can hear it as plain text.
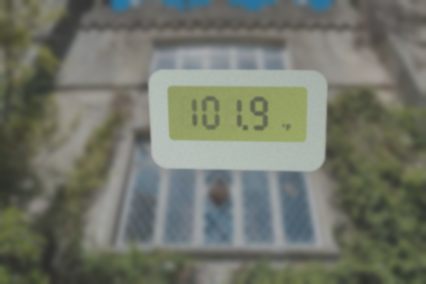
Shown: 101.9 °F
